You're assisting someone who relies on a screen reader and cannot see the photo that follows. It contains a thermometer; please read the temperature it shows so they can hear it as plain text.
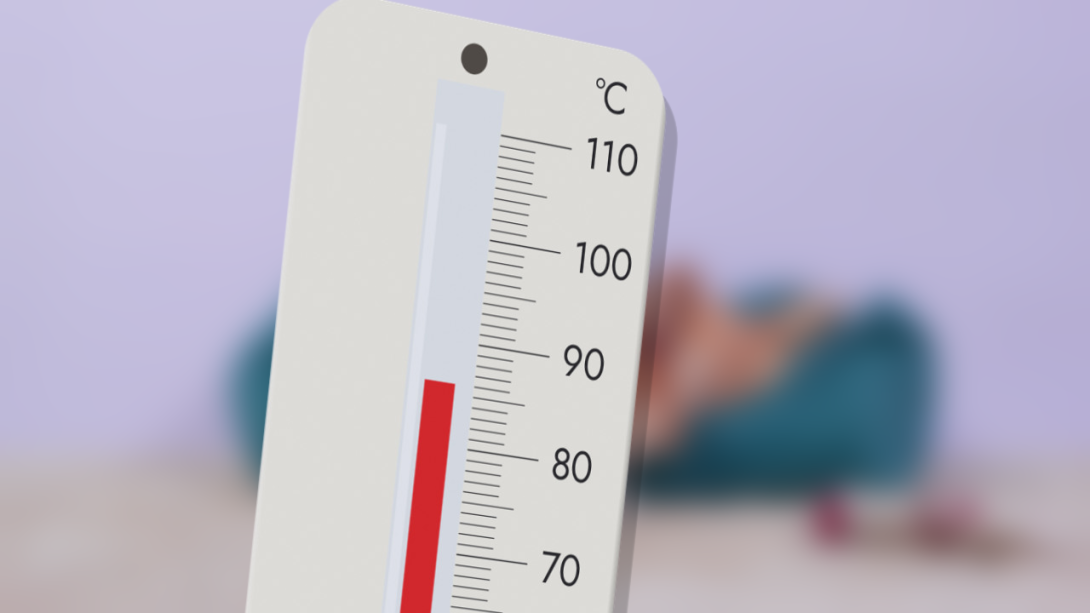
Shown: 86 °C
